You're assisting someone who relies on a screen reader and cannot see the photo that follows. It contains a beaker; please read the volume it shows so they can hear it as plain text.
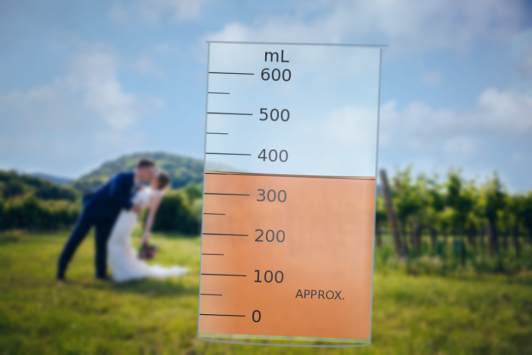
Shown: 350 mL
